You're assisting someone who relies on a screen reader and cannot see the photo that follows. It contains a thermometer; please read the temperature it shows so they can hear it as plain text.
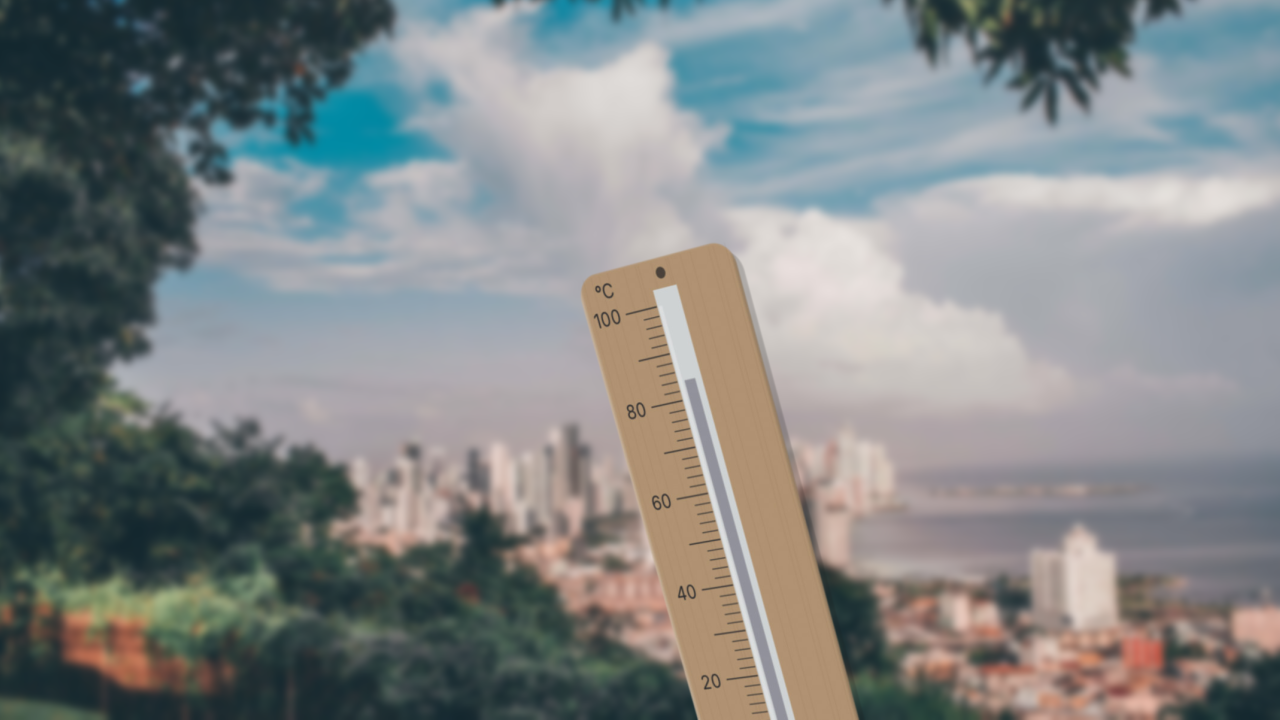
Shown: 84 °C
